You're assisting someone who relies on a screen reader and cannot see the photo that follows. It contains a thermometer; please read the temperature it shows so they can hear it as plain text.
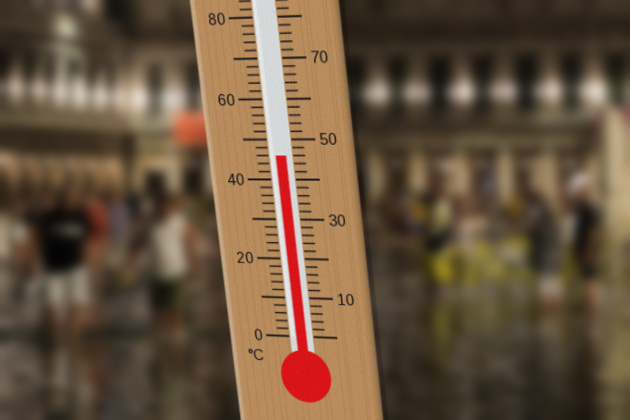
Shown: 46 °C
